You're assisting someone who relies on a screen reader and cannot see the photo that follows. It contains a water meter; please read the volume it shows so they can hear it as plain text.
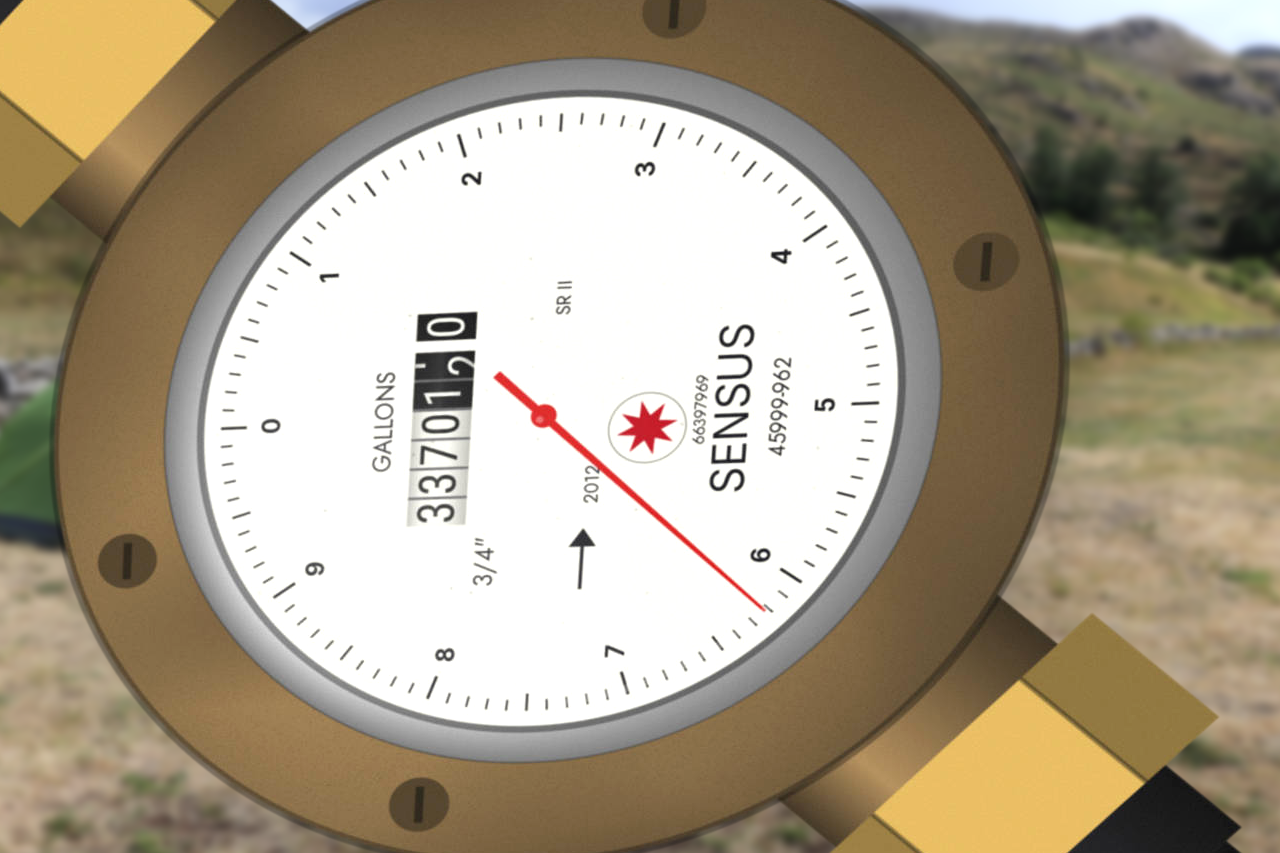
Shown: 3370116.2 gal
